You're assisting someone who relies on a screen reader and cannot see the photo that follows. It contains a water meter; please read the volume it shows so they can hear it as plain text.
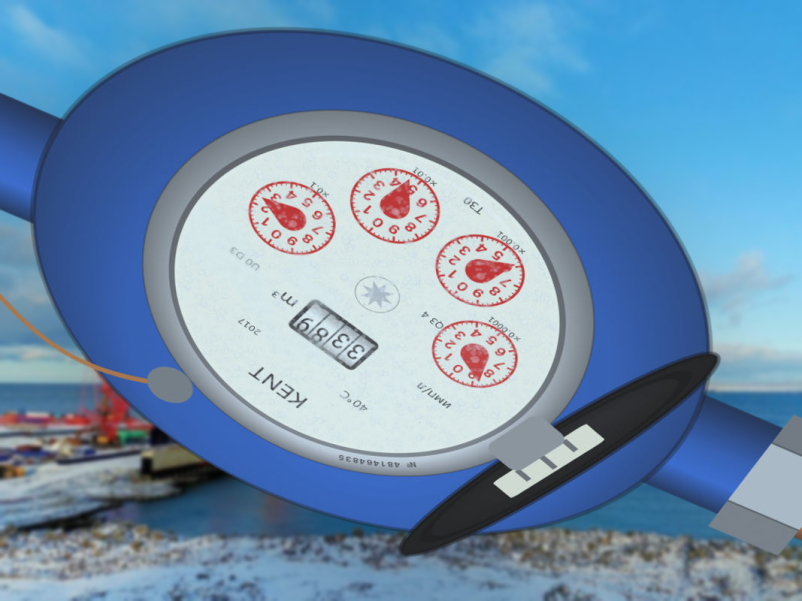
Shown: 3389.2458 m³
